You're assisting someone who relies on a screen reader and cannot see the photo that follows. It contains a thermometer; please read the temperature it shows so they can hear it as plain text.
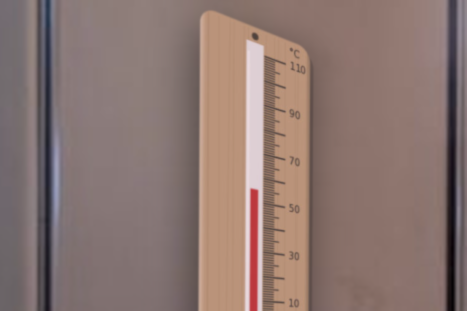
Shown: 55 °C
